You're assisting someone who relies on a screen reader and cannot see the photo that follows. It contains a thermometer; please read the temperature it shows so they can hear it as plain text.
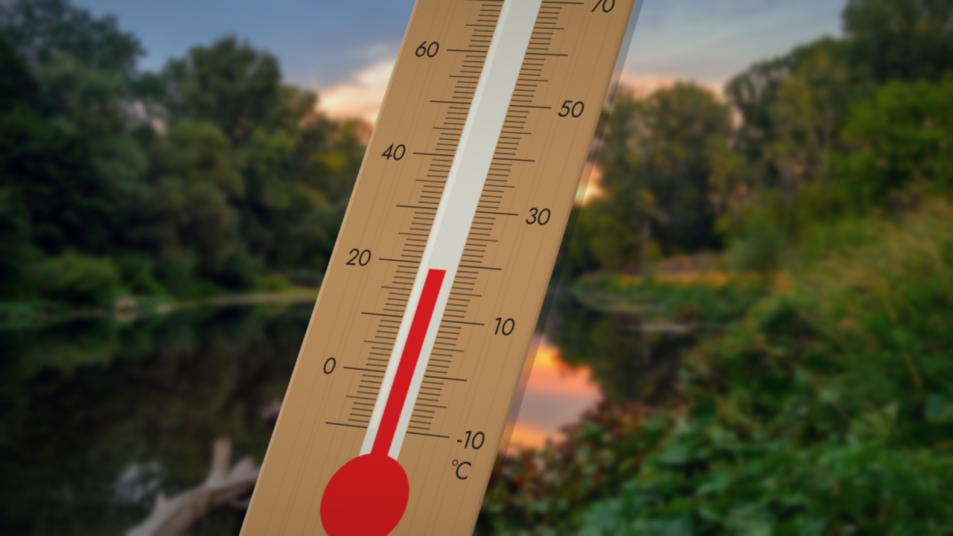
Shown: 19 °C
